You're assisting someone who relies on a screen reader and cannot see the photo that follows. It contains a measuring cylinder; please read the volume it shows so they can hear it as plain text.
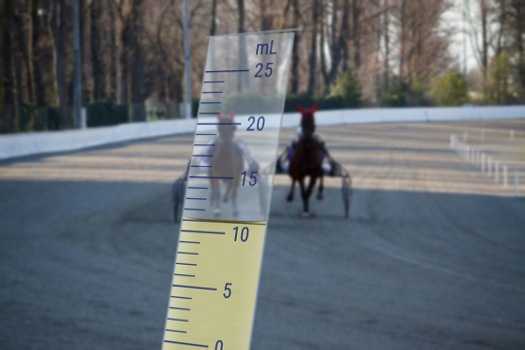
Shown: 11 mL
